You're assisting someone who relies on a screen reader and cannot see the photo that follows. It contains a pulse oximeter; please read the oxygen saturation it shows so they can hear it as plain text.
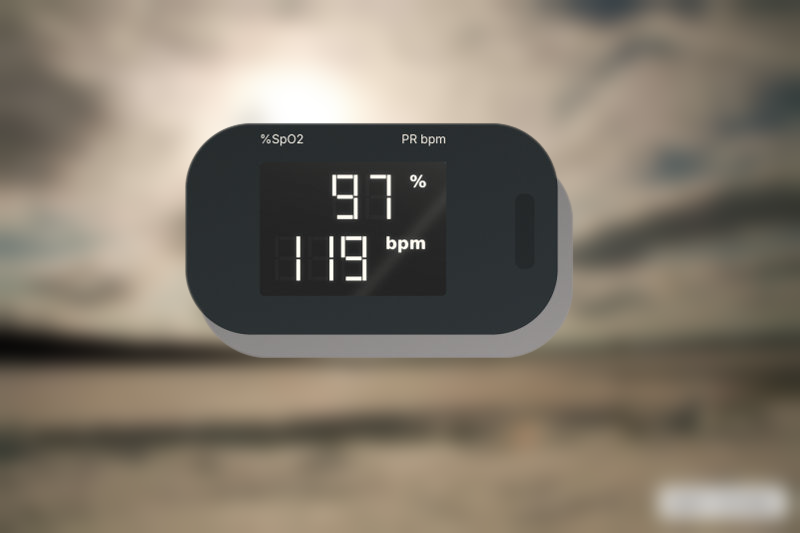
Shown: 97 %
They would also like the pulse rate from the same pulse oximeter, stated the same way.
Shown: 119 bpm
